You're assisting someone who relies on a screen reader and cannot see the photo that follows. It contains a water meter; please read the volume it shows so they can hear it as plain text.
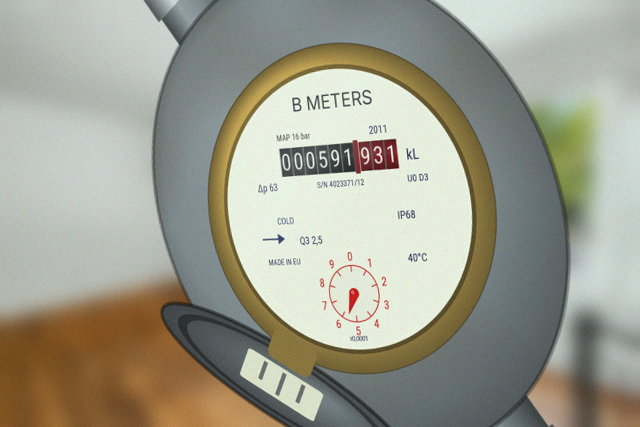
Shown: 591.9315 kL
